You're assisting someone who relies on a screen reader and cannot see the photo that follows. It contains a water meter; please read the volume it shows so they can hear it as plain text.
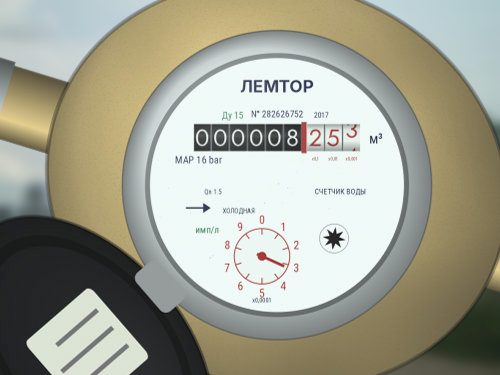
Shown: 8.2533 m³
